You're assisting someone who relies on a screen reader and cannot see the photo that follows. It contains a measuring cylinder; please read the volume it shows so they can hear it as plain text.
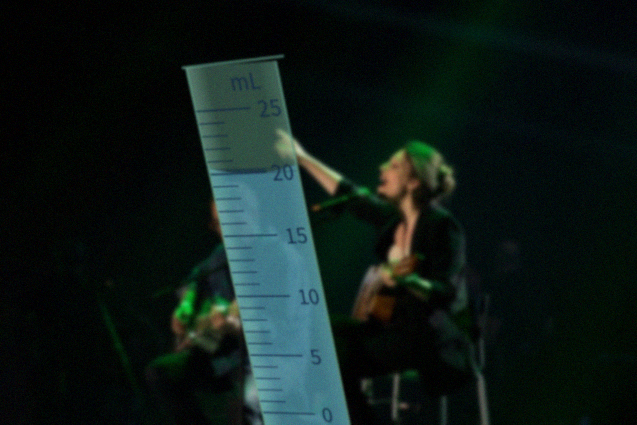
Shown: 20 mL
